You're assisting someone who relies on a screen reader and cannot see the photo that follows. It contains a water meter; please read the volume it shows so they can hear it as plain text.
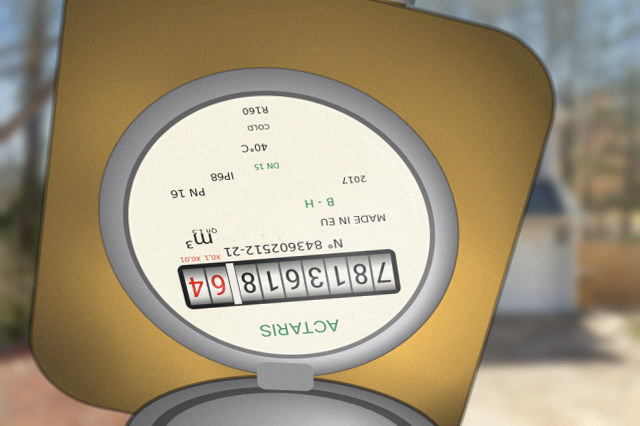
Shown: 7813618.64 m³
